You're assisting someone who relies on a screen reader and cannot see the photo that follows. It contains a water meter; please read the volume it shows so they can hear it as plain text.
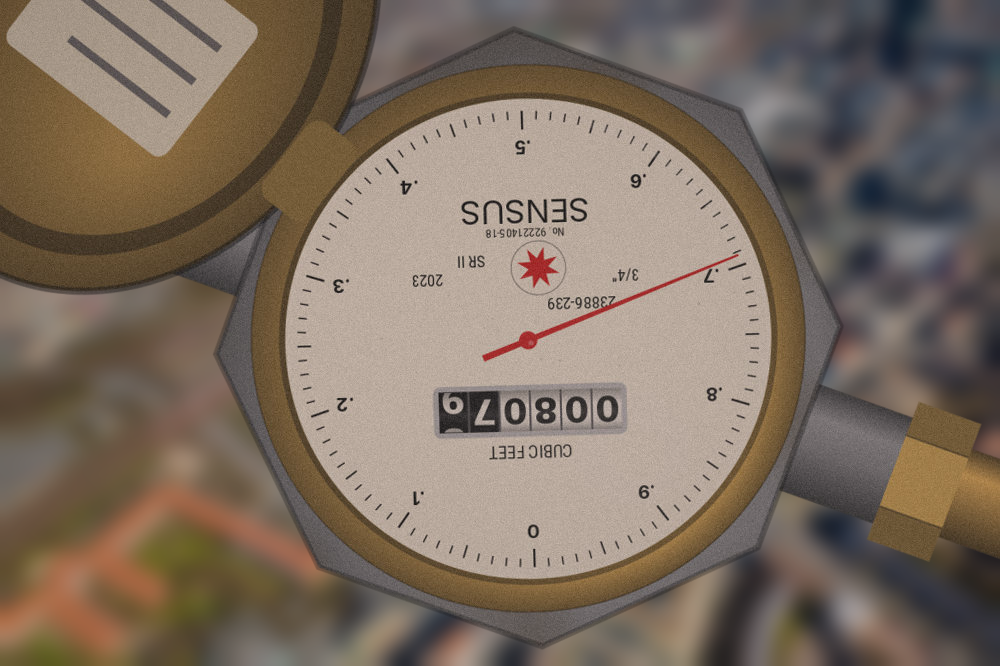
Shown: 8078.69 ft³
